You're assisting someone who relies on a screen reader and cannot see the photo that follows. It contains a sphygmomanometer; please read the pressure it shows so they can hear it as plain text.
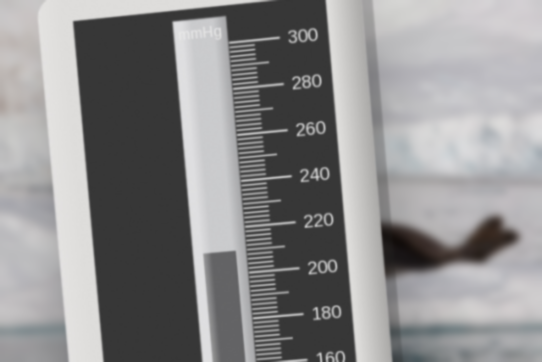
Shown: 210 mmHg
